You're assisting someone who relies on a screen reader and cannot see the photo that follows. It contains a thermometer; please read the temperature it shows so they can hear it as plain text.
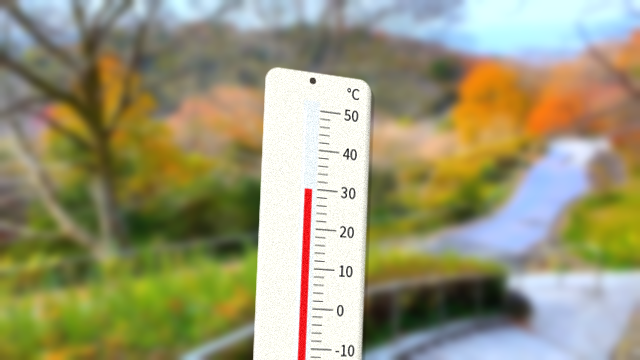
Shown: 30 °C
